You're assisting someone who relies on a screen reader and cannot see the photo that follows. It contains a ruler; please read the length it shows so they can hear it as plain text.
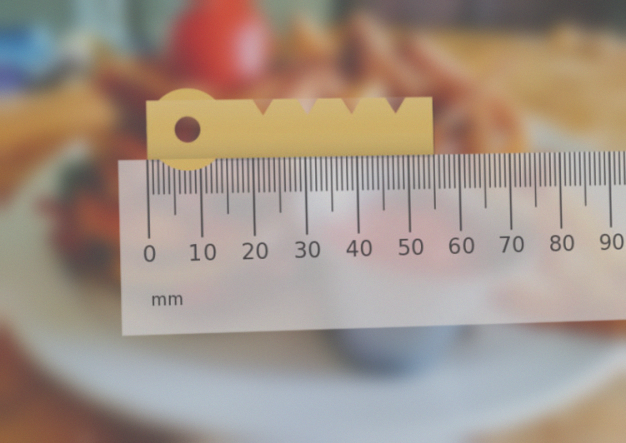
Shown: 55 mm
